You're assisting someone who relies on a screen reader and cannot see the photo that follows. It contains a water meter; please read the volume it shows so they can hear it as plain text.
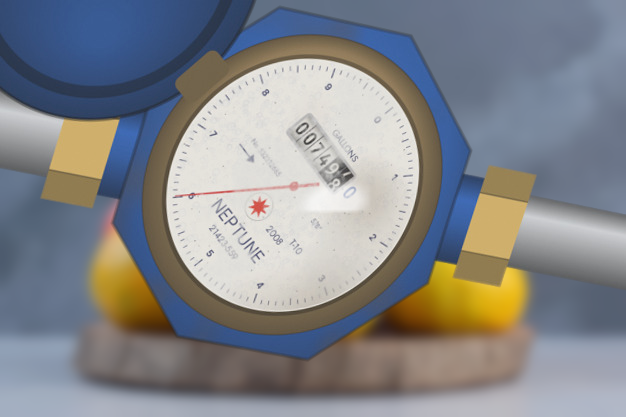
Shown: 74976.0 gal
